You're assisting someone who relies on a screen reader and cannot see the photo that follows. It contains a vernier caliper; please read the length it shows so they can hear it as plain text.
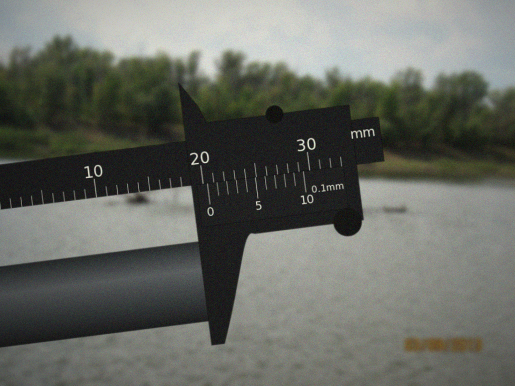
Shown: 20.4 mm
